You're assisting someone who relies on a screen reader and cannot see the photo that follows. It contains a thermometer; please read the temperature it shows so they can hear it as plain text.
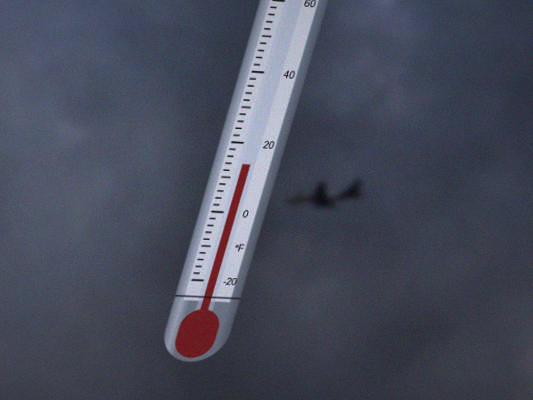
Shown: 14 °F
